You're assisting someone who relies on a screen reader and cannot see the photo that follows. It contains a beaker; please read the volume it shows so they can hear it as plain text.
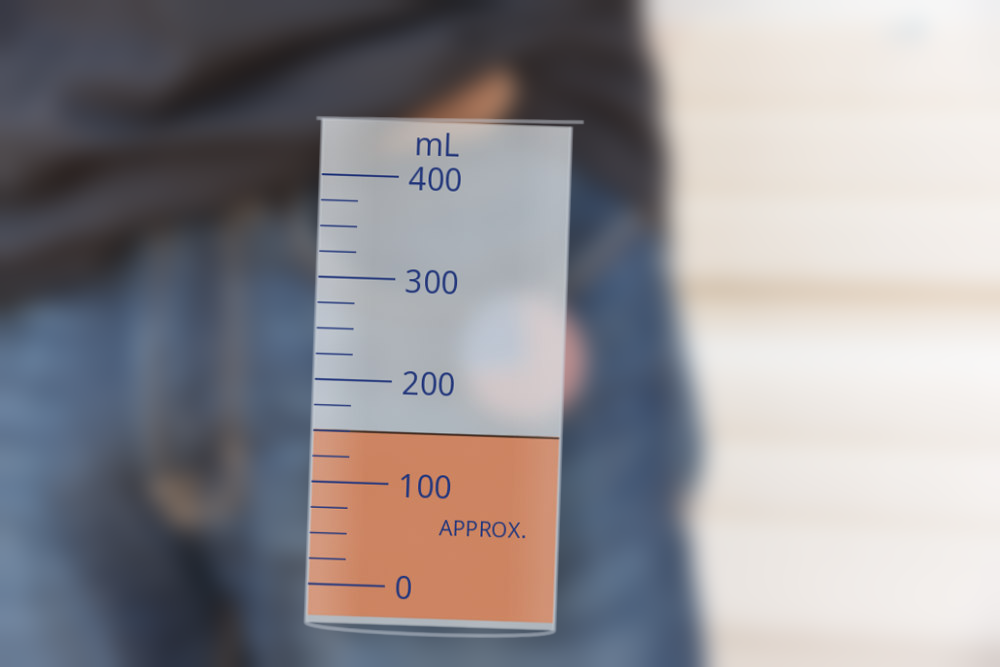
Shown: 150 mL
